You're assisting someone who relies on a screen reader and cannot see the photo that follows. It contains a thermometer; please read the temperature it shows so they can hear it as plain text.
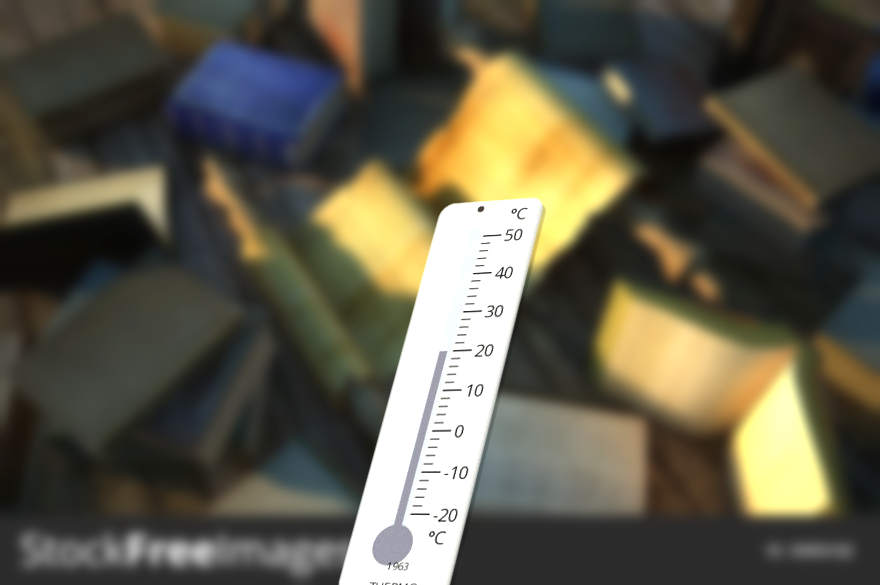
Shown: 20 °C
